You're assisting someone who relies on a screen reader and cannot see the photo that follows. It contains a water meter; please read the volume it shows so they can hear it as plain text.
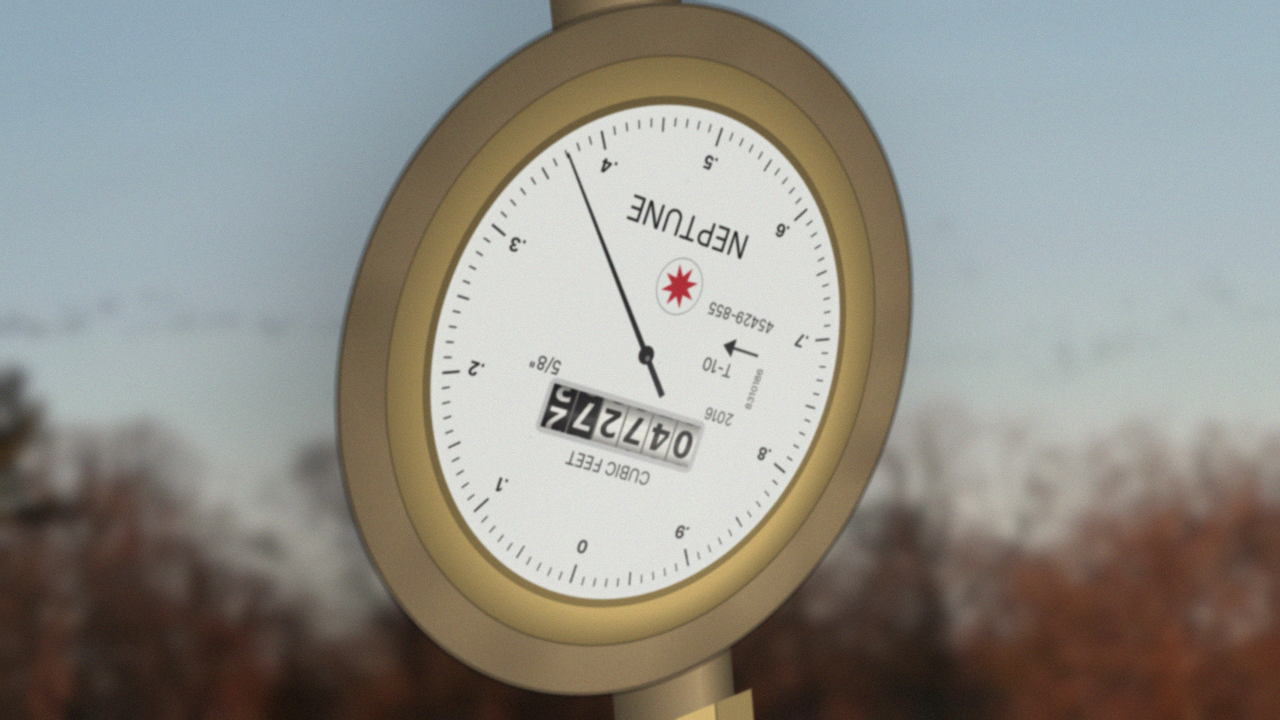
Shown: 47272.37 ft³
